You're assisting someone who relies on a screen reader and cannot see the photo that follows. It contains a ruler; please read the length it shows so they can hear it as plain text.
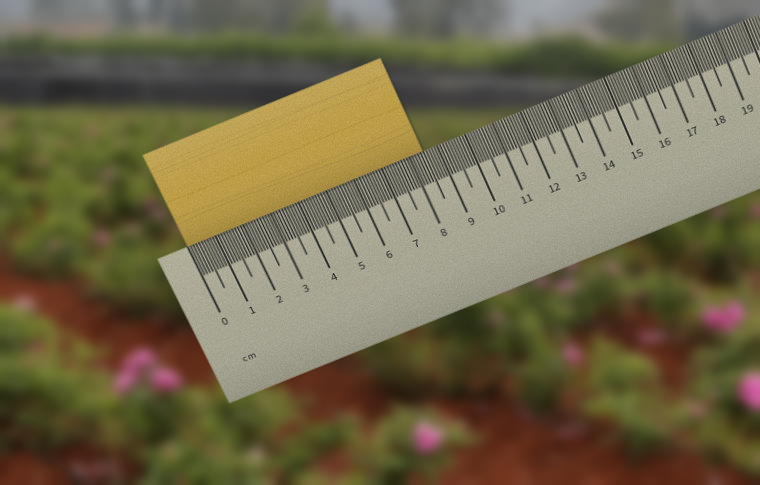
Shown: 8.5 cm
